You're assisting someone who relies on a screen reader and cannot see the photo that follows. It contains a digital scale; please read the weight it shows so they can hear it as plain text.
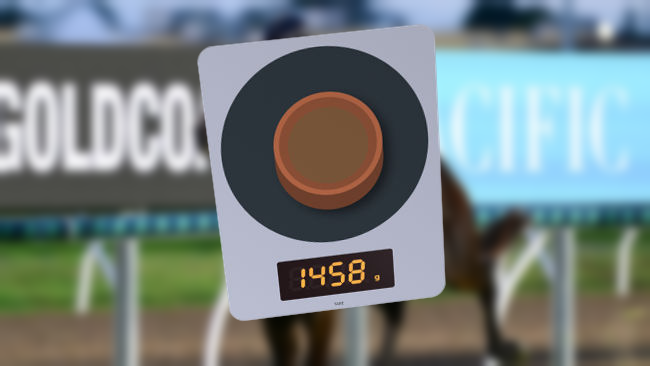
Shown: 1458 g
